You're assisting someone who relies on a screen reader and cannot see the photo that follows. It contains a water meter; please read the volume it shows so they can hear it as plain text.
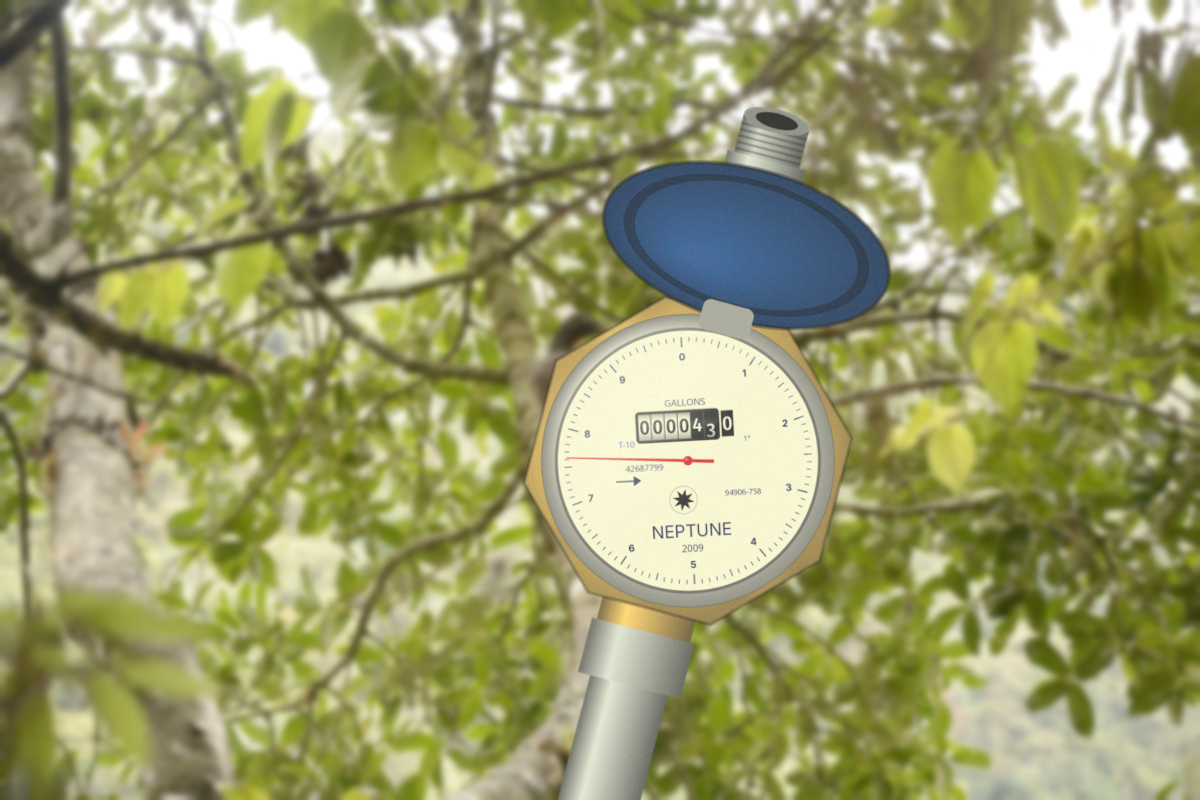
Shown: 427.6 gal
